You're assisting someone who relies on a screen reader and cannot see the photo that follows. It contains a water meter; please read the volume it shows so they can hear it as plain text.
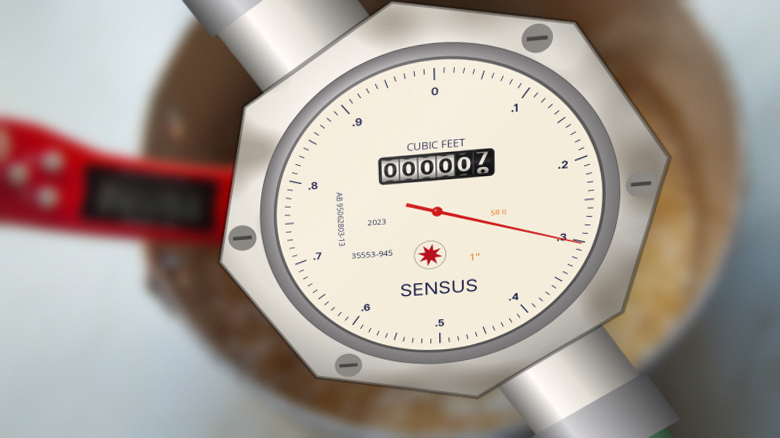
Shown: 7.30 ft³
